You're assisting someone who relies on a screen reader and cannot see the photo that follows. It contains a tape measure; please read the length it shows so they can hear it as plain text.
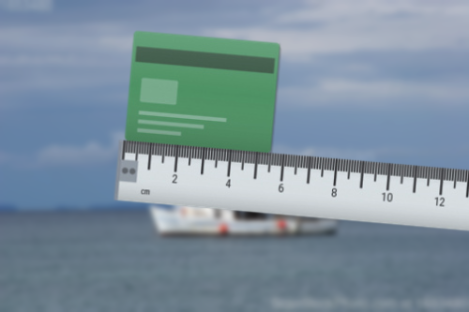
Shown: 5.5 cm
